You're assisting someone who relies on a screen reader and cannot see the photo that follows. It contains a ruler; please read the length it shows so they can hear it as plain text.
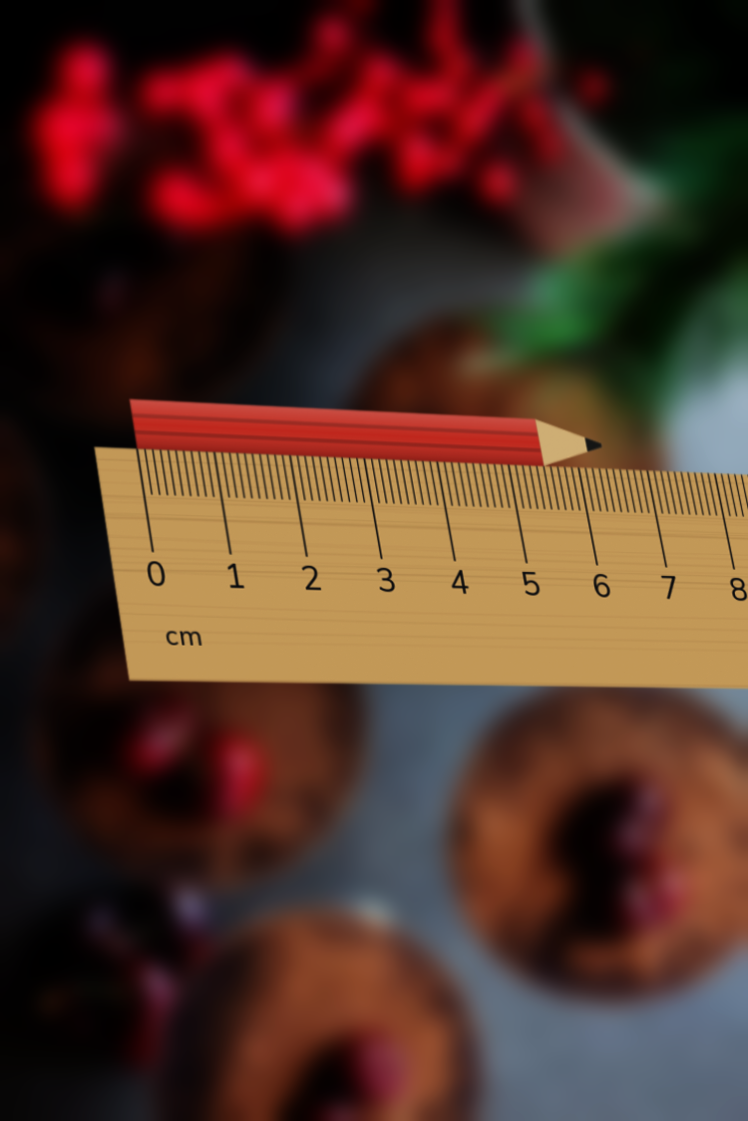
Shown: 6.4 cm
